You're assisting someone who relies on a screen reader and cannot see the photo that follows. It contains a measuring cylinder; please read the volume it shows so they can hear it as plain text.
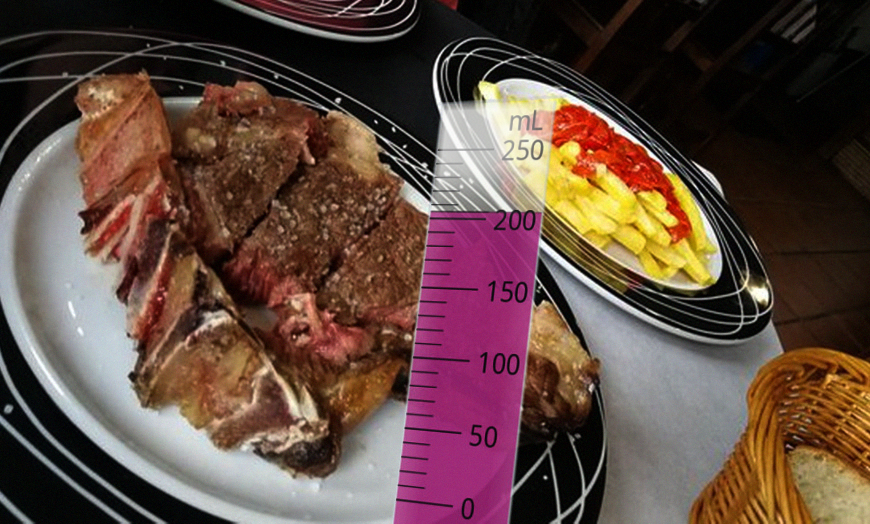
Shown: 205 mL
